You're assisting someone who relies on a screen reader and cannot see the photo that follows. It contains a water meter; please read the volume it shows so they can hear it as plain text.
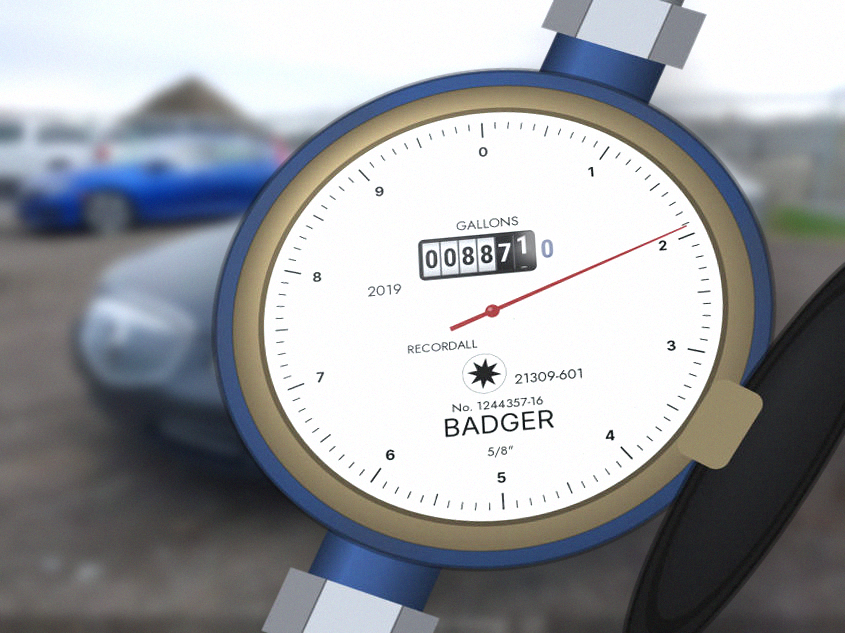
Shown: 88711.9 gal
